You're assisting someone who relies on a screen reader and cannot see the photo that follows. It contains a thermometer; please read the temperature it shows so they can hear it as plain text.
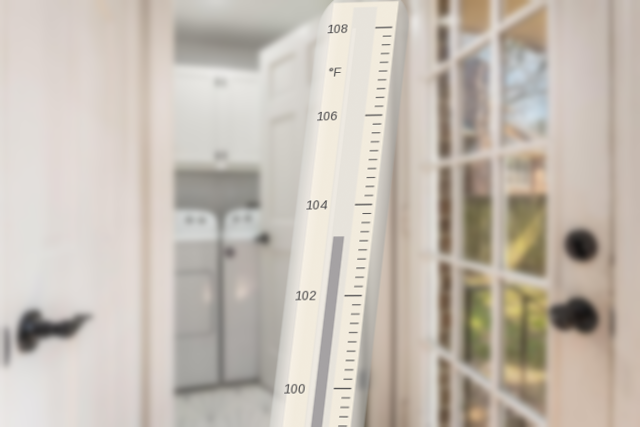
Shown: 103.3 °F
